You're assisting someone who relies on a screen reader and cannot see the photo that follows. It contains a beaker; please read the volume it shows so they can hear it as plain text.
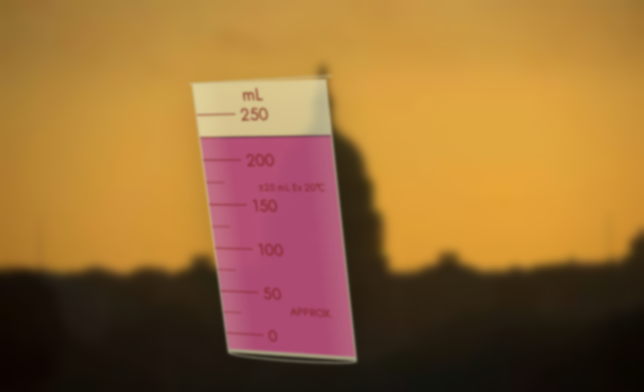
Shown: 225 mL
